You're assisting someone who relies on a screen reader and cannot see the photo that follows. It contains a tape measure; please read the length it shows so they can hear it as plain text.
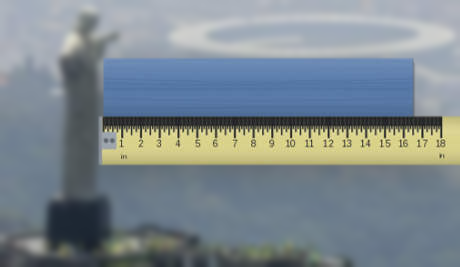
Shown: 16.5 in
